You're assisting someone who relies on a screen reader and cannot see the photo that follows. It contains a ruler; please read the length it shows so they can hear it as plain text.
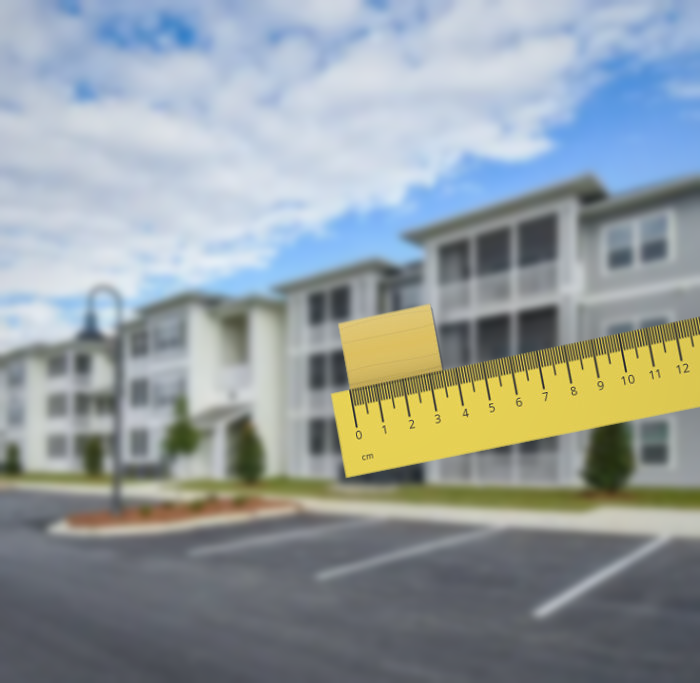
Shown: 3.5 cm
